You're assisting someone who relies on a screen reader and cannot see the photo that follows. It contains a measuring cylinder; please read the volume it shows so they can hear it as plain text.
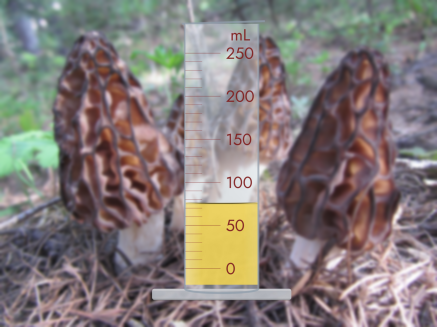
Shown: 75 mL
